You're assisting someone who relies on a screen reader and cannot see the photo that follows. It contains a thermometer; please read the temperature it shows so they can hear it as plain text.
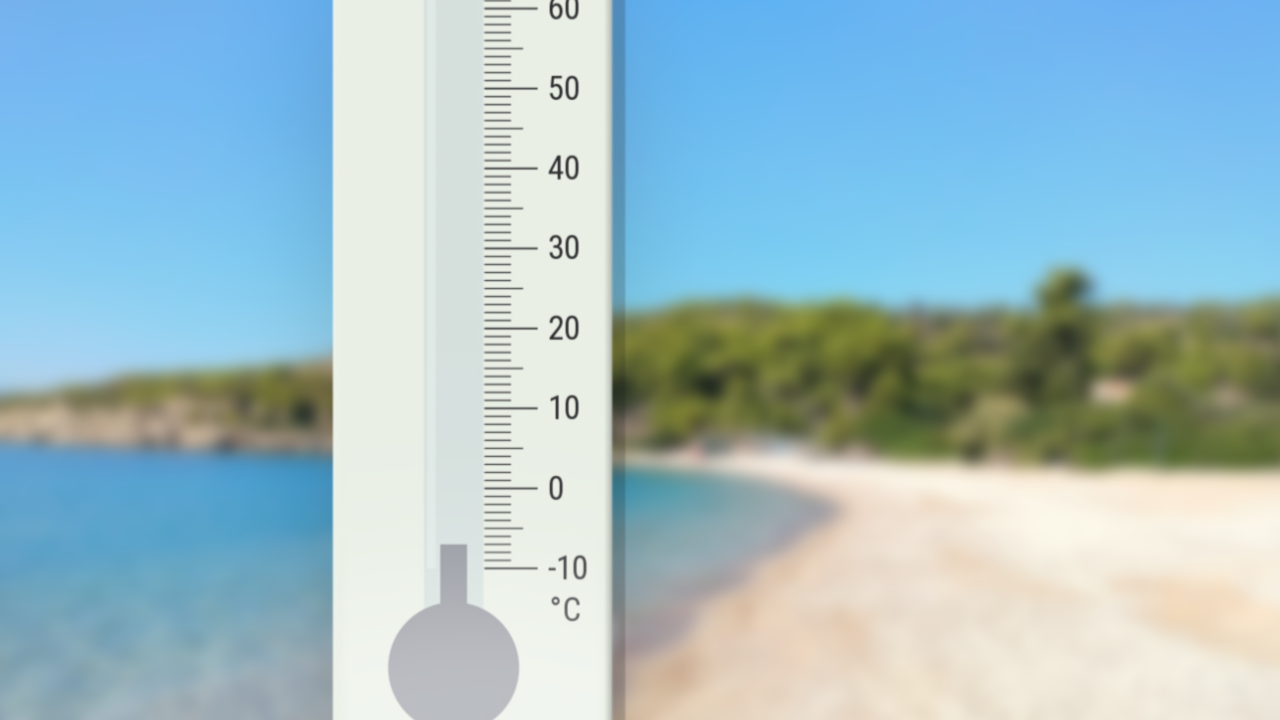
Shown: -7 °C
